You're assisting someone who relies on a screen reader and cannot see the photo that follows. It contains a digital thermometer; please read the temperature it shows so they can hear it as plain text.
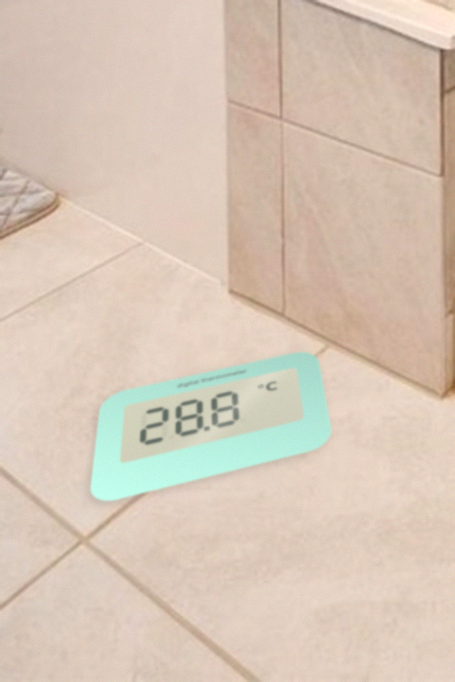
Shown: 28.8 °C
